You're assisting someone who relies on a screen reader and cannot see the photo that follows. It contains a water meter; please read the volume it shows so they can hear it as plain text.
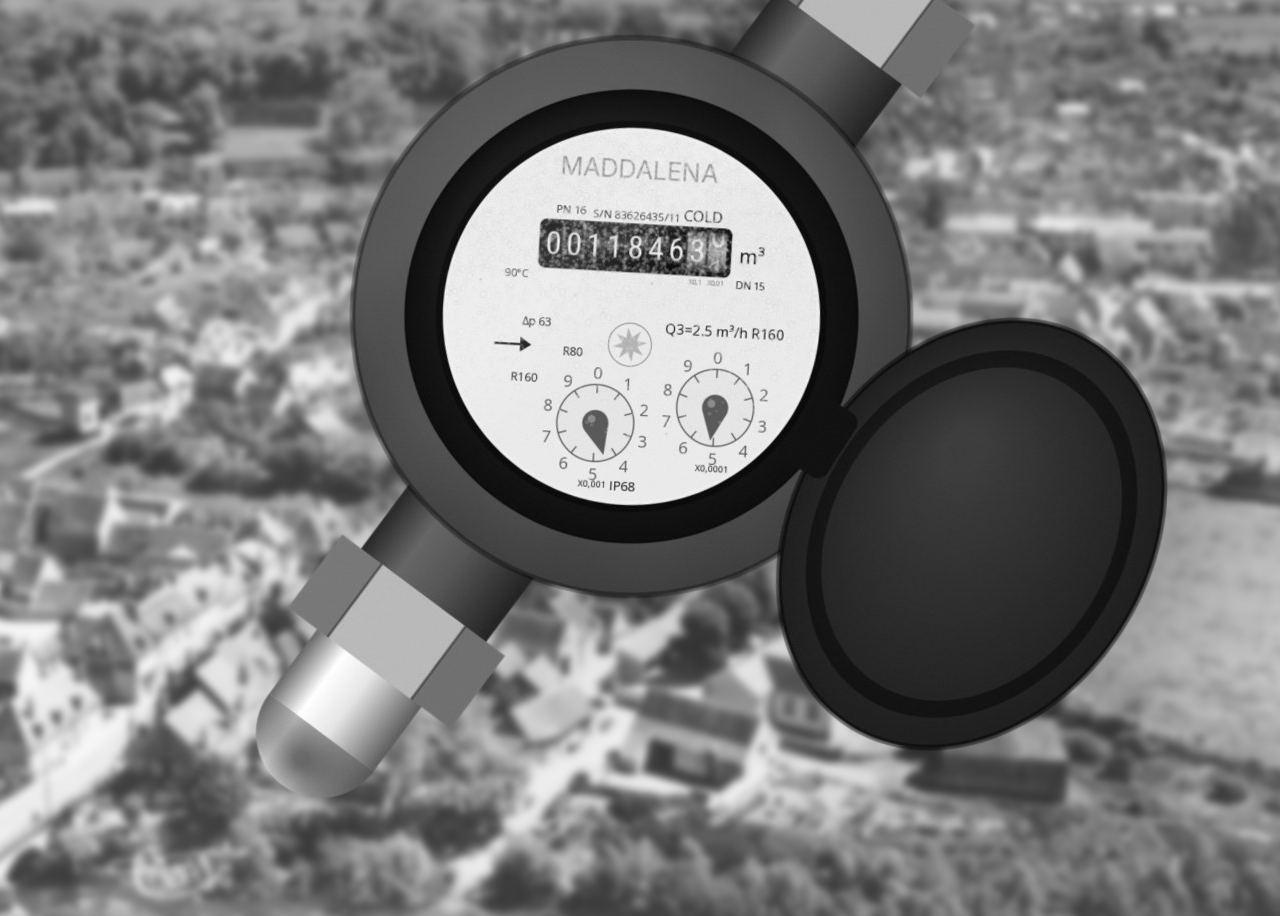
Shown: 11846.3045 m³
